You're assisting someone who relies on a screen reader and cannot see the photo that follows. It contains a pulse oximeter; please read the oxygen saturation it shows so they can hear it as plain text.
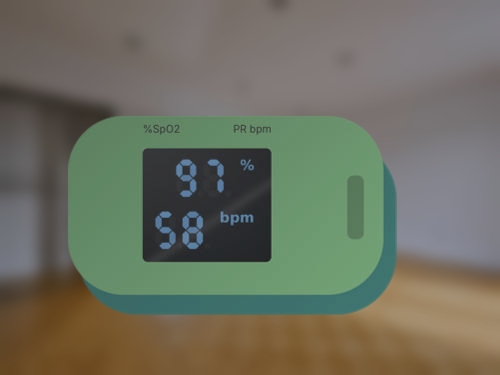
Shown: 97 %
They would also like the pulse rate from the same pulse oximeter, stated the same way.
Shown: 58 bpm
